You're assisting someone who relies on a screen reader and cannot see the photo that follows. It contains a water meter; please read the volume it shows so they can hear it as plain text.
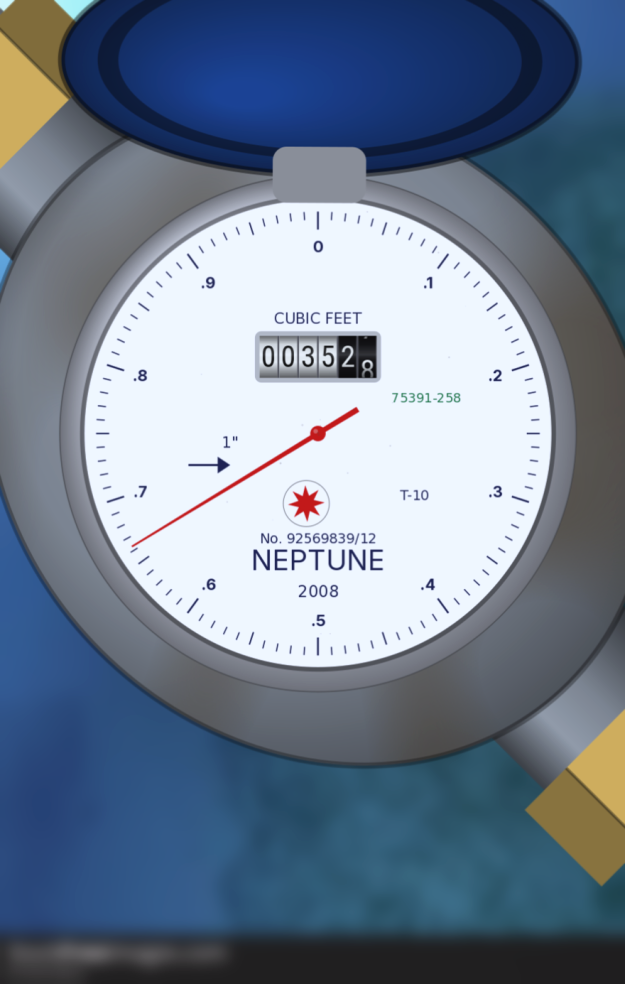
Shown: 3527.66 ft³
